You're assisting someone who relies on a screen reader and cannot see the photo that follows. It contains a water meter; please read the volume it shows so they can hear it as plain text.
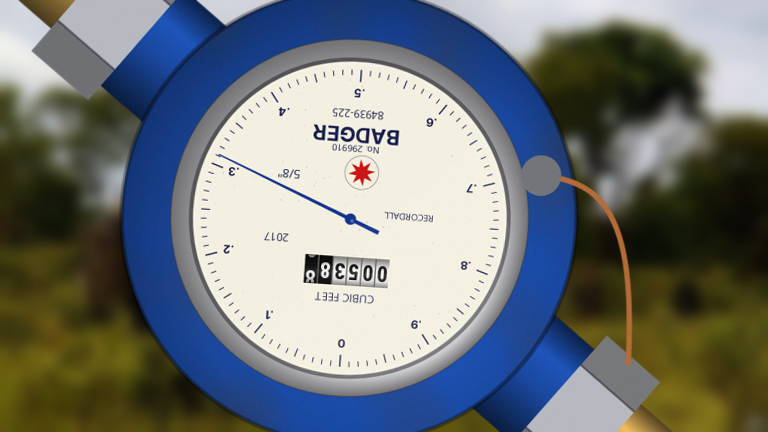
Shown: 5388.31 ft³
